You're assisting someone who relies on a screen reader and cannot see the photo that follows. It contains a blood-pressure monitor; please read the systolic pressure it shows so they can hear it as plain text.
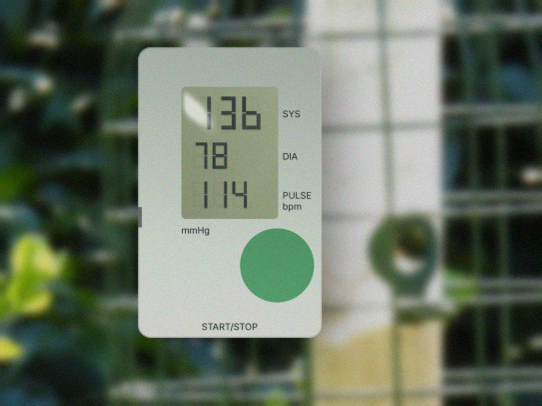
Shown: 136 mmHg
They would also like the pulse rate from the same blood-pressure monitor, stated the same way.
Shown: 114 bpm
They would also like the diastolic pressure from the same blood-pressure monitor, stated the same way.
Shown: 78 mmHg
